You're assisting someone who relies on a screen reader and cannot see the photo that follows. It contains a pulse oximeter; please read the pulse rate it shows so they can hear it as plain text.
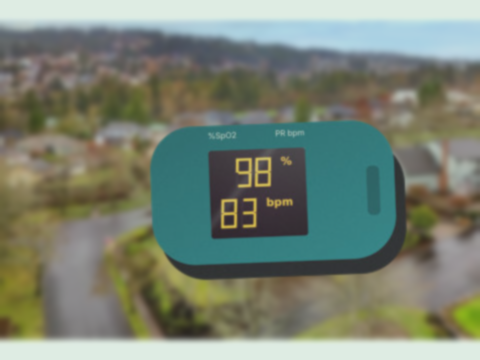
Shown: 83 bpm
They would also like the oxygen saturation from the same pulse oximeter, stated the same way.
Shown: 98 %
